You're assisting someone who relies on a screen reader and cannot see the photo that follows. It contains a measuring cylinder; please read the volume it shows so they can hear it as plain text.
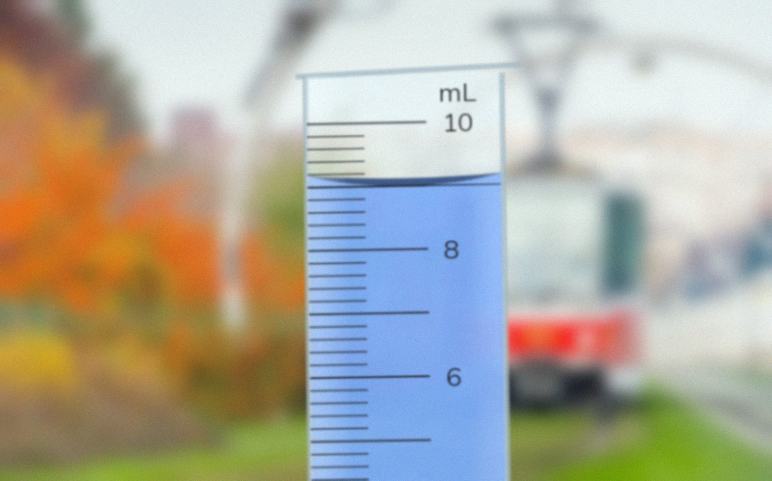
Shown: 9 mL
